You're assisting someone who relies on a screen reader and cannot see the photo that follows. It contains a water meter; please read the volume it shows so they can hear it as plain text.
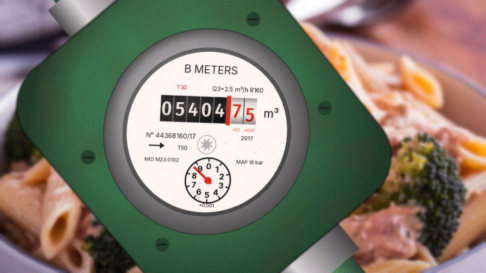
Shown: 5404.748 m³
